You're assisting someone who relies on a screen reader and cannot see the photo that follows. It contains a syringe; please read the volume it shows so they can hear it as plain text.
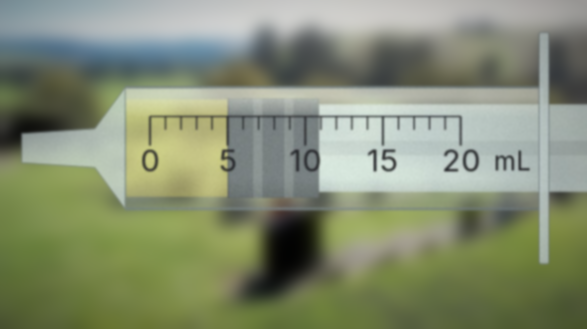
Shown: 5 mL
